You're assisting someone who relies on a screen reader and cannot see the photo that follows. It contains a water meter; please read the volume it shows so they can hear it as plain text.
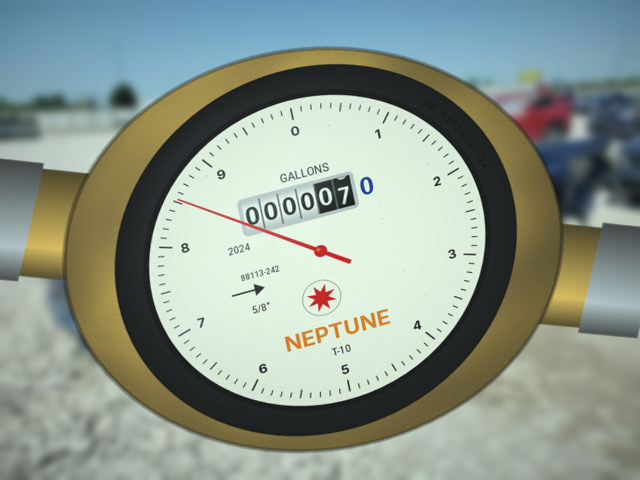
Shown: 68.5 gal
